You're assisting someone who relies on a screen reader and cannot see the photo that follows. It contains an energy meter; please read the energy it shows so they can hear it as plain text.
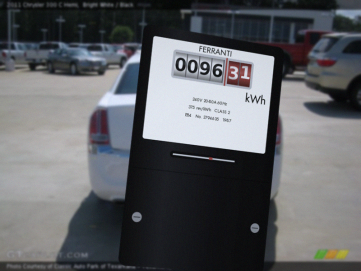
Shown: 96.31 kWh
